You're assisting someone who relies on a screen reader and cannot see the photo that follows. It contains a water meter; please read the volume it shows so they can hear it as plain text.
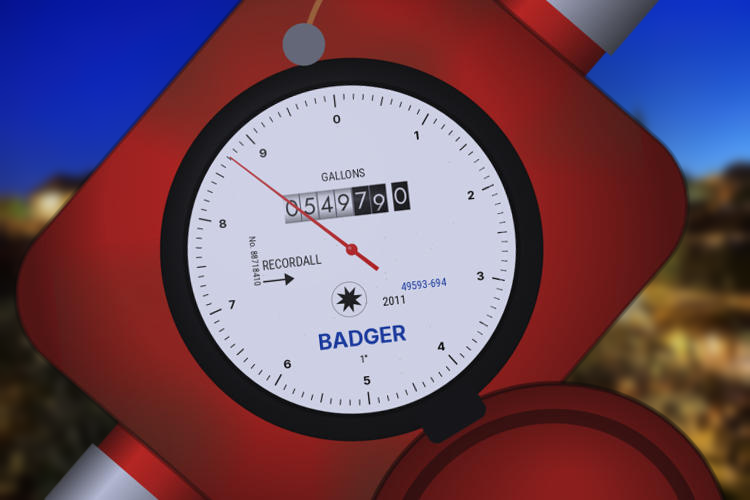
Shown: 549788.7 gal
